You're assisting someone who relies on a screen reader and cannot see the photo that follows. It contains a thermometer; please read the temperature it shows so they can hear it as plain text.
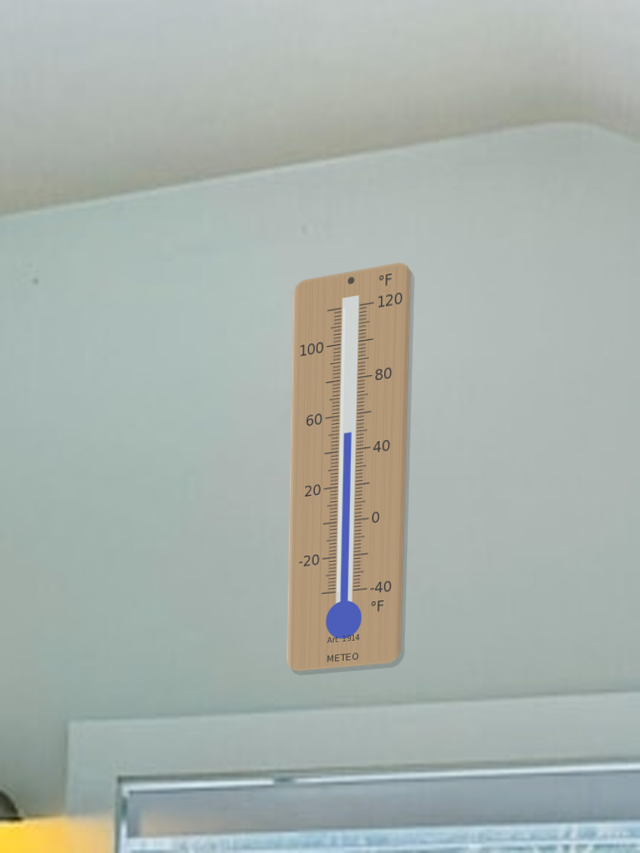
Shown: 50 °F
